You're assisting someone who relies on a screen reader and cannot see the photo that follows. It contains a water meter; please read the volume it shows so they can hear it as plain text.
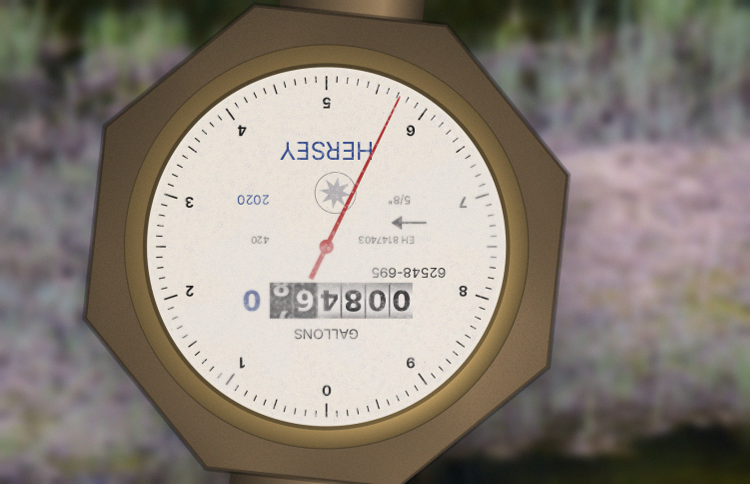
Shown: 84675.7 gal
